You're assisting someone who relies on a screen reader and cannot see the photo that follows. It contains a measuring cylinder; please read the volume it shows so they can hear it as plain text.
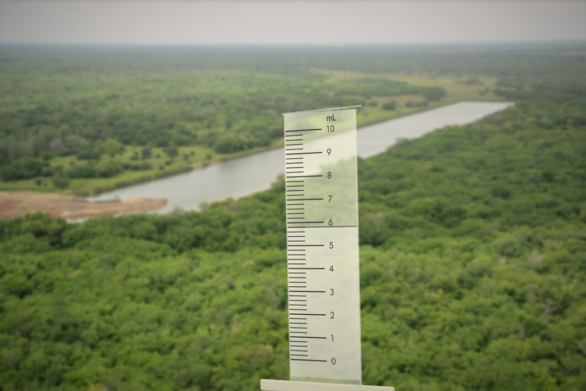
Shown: 5.8 mL
